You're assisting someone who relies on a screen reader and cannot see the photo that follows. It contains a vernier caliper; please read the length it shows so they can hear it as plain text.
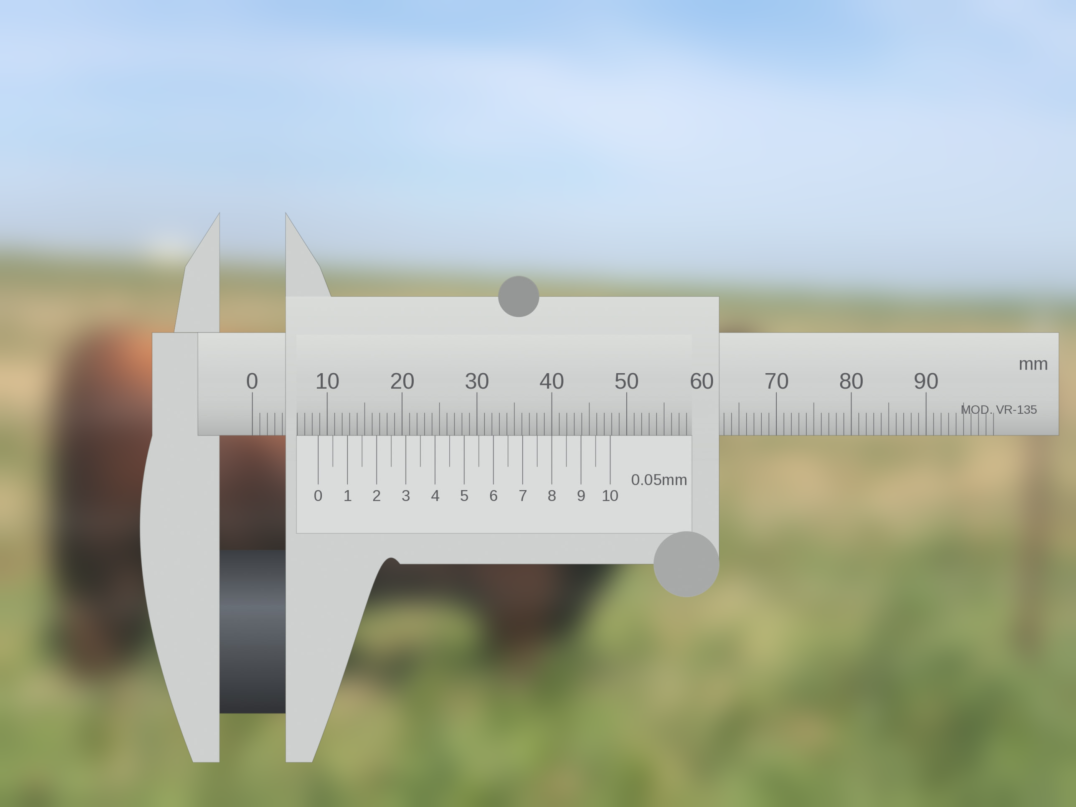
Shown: 8.8 mm
